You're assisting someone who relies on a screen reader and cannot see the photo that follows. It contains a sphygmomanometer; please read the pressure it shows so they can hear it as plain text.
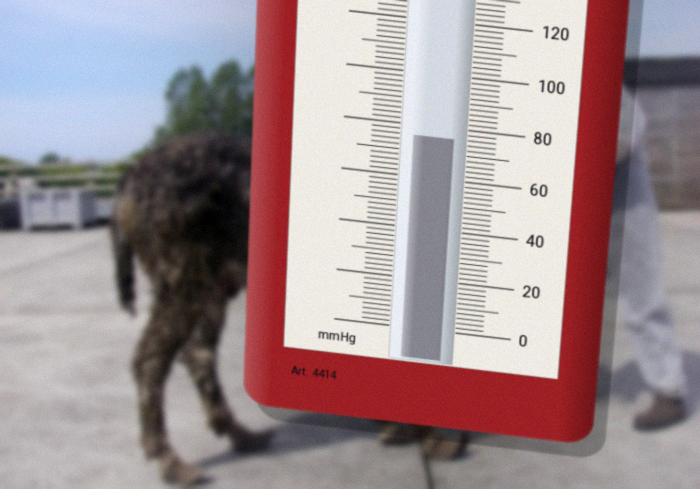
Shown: 76 mmHg
